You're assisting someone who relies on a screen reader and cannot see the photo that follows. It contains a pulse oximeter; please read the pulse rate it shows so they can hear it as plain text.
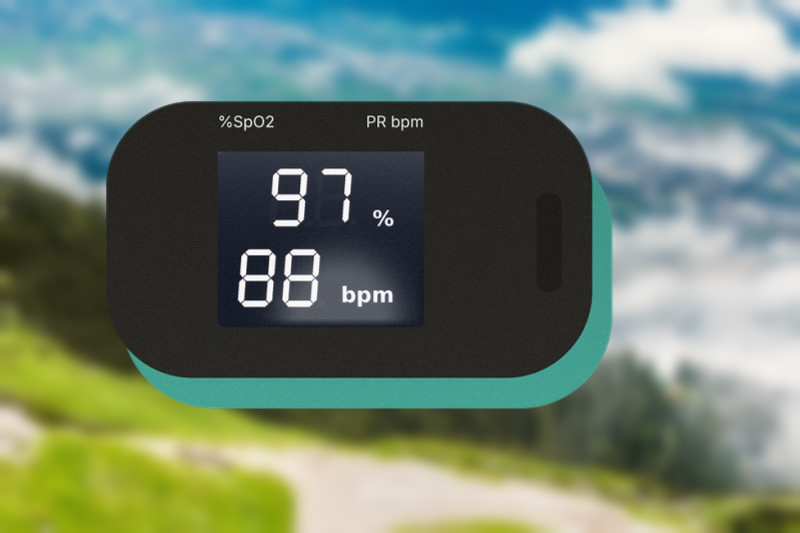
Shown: 88 bpm
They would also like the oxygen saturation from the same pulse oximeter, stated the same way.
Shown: 97 %
